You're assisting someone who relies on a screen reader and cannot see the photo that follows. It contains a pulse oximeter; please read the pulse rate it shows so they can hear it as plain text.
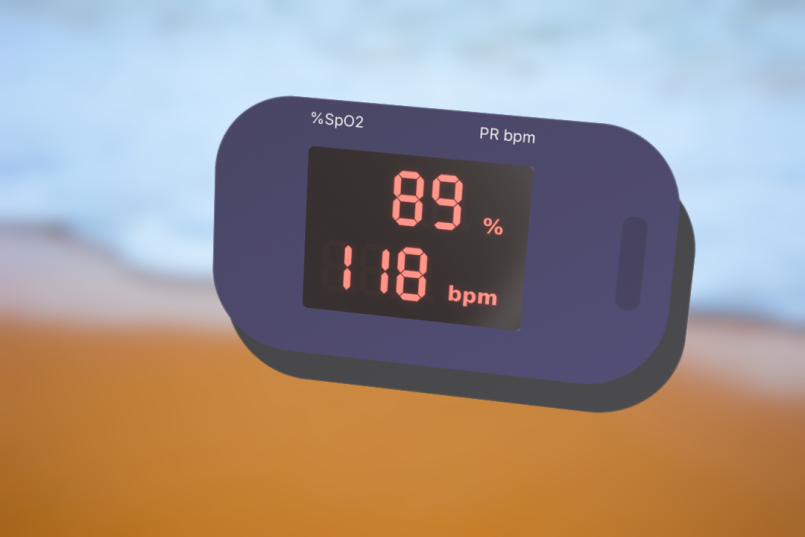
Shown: 118 bpm
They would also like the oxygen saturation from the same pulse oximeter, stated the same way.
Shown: 89 %
